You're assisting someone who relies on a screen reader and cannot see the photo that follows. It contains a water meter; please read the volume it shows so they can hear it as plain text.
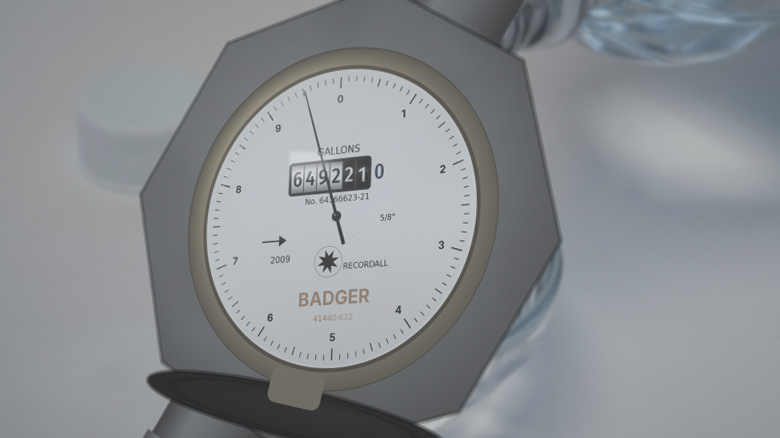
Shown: 6492209.5 gal
